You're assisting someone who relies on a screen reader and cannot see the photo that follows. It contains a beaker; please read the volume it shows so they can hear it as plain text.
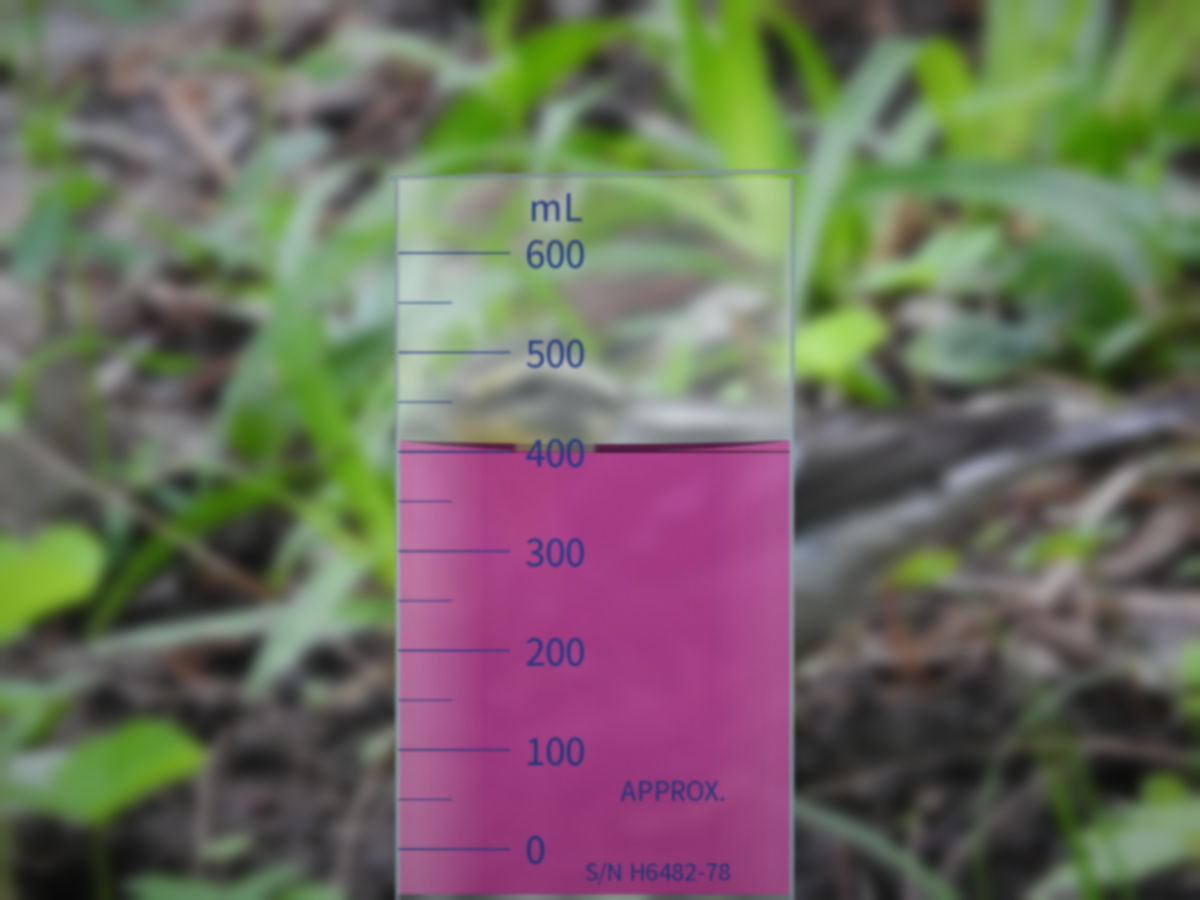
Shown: 400 mL
